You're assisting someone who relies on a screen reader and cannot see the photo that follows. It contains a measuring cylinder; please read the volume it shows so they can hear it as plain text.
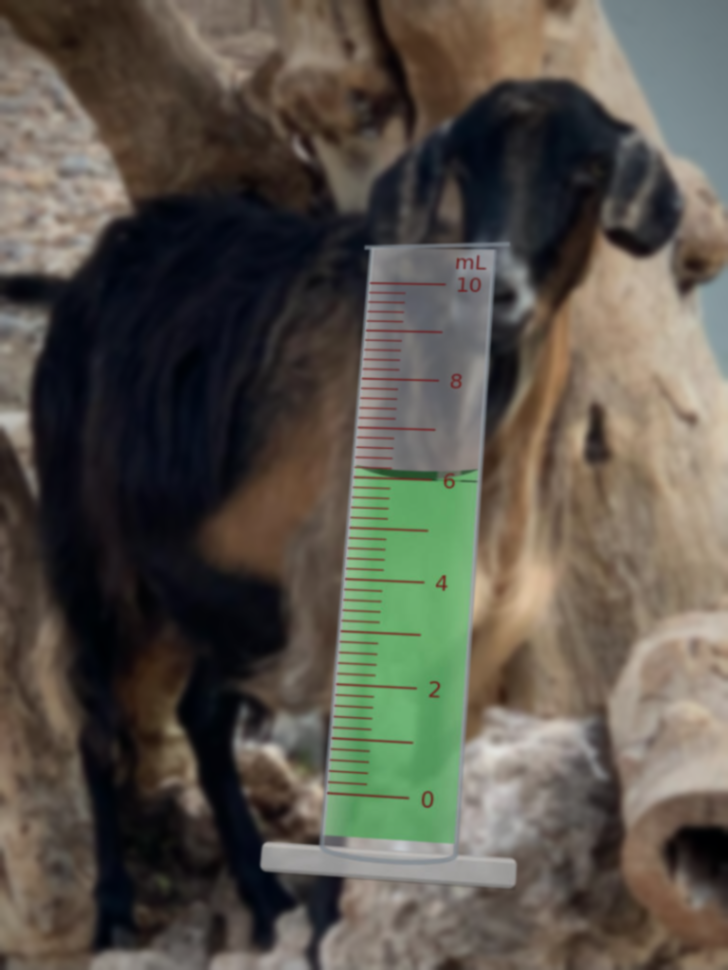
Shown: 6 mL
